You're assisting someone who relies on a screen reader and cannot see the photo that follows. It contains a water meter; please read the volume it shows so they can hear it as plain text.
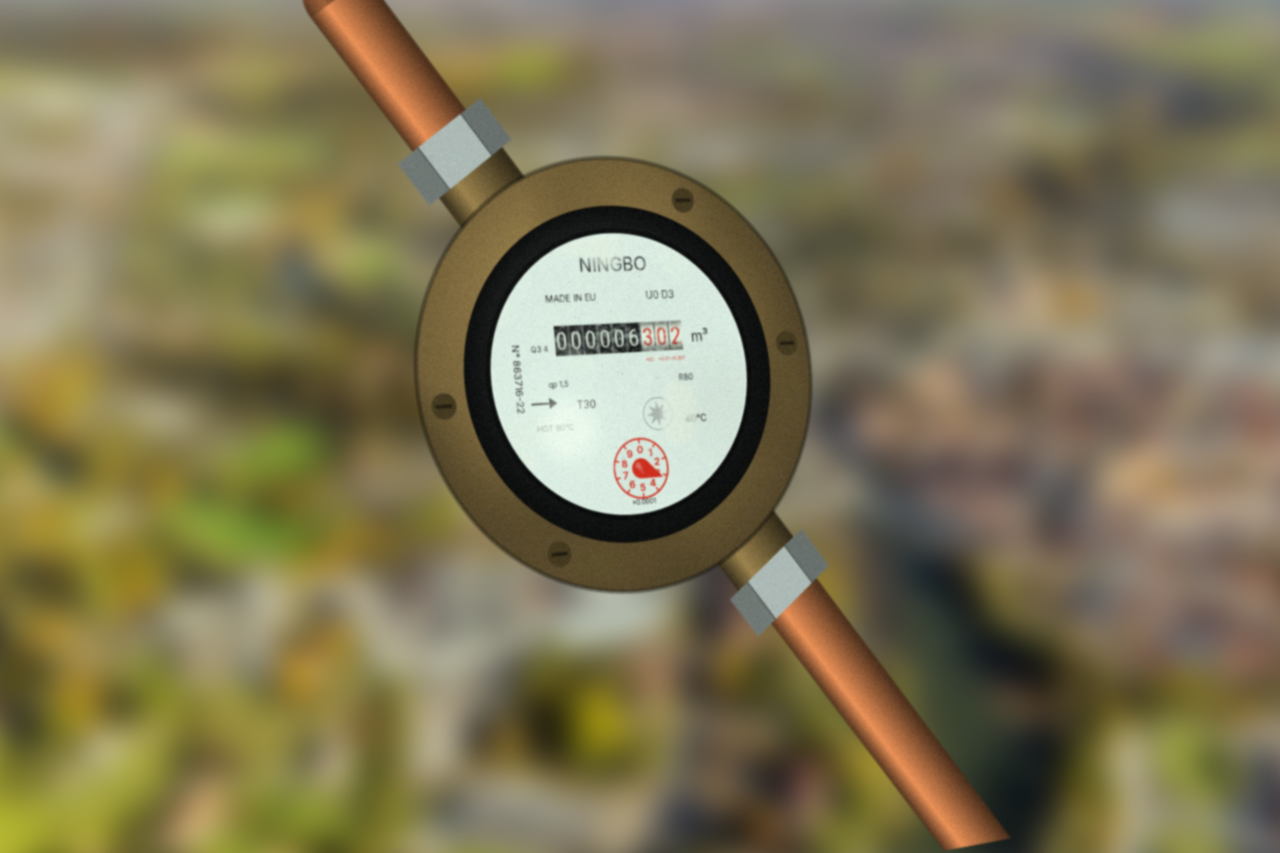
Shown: 6.3023 m³
